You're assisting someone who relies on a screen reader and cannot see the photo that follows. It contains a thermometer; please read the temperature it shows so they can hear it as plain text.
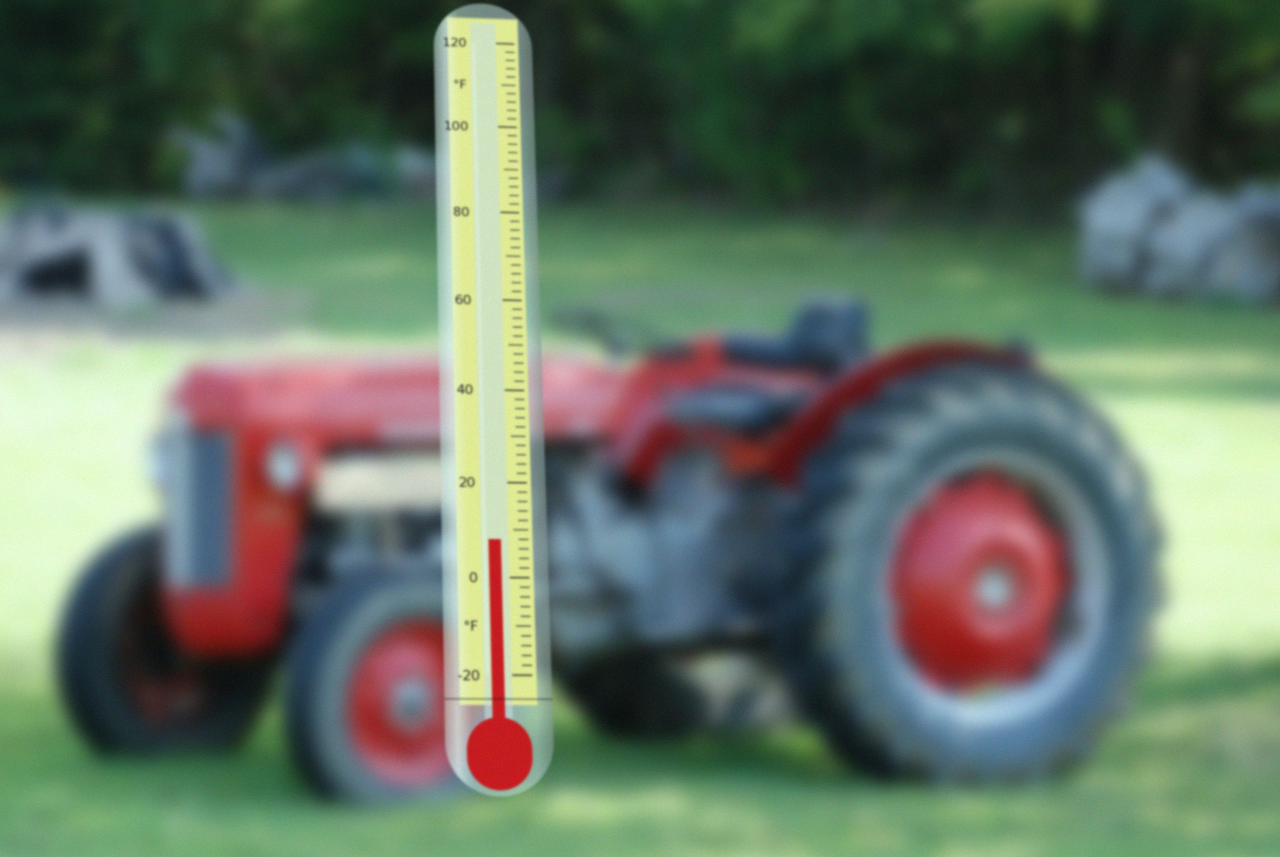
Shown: 8 °F
